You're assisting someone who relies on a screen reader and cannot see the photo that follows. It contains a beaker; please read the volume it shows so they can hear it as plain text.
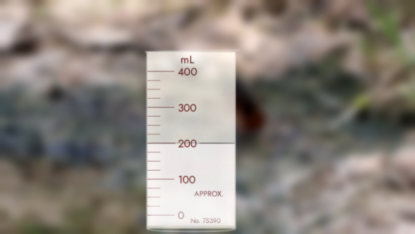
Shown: 200 mL
